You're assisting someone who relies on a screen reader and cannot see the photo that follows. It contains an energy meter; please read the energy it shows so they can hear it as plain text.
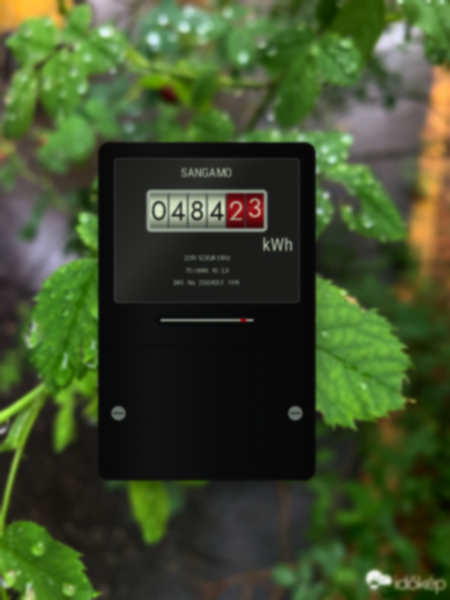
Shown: 484.23 kWh
